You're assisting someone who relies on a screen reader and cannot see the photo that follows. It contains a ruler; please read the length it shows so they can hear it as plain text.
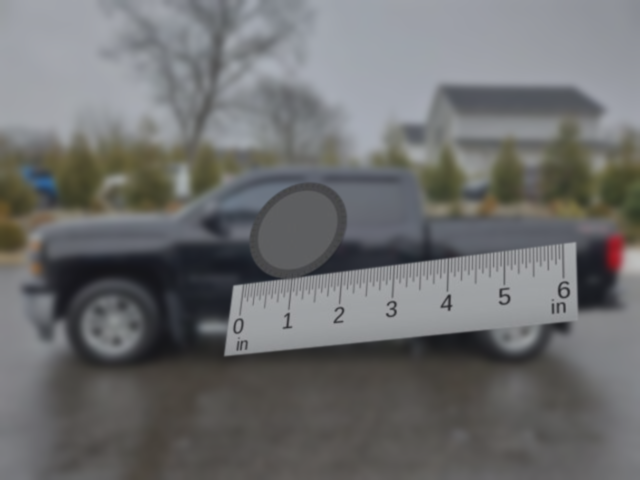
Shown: 2 in
